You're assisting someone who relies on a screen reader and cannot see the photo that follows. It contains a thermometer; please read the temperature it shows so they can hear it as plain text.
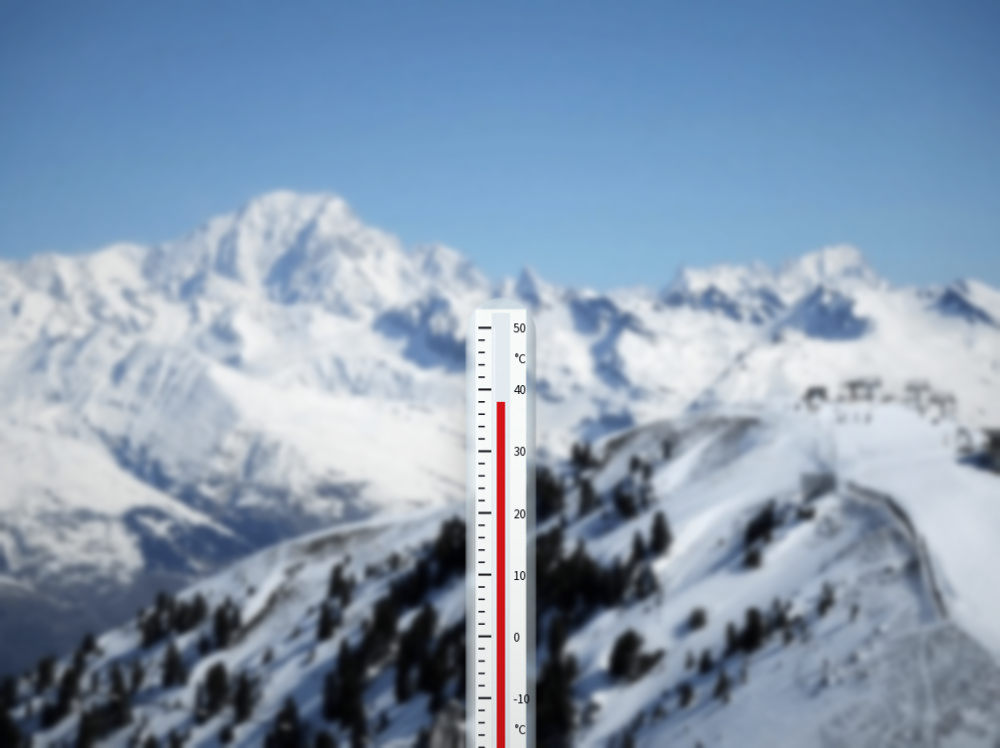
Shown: 38 °C
